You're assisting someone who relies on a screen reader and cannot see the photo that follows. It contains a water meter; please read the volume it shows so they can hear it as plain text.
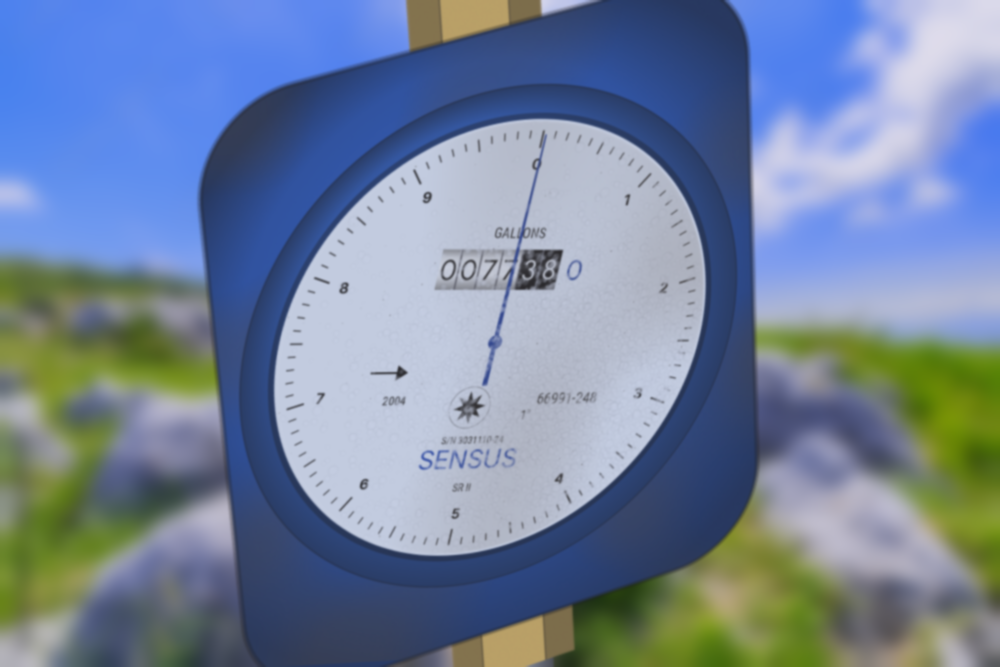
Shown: 77380.0 gal
